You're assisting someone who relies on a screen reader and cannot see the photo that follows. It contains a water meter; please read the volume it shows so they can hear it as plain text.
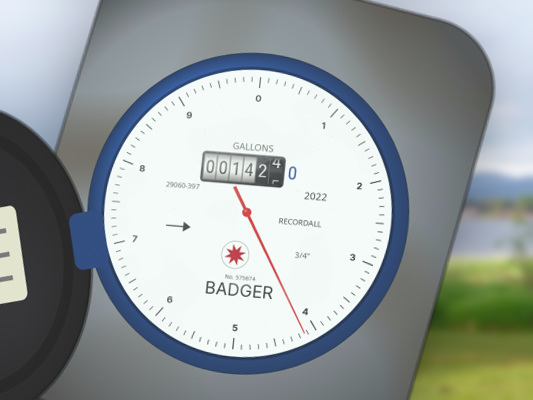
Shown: 14244.1 gal
